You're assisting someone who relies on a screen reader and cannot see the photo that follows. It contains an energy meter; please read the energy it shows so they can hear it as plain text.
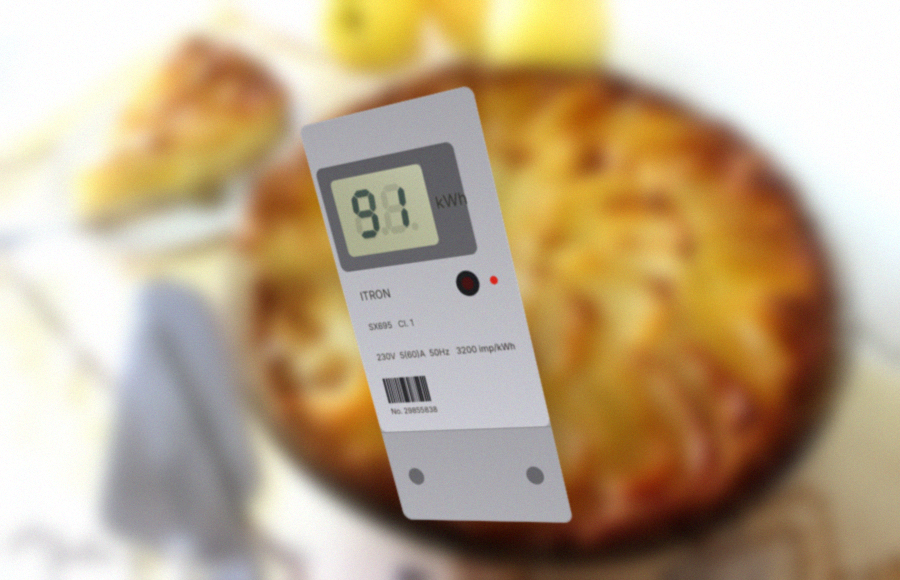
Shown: 91 kWh
